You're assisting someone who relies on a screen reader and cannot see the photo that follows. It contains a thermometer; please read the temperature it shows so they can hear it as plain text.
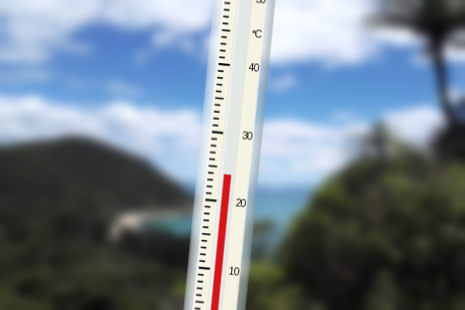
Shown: 24 °C
